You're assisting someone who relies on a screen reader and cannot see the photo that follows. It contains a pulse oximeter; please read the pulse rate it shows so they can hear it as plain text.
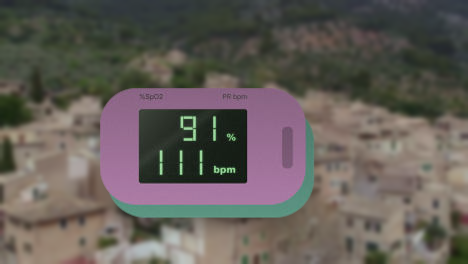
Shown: 111 bpm
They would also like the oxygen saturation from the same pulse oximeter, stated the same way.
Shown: 91 %
